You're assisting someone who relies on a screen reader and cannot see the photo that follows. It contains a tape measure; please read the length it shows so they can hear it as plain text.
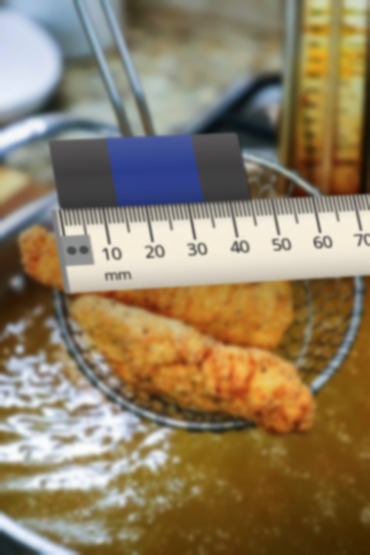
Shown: 45 mm
